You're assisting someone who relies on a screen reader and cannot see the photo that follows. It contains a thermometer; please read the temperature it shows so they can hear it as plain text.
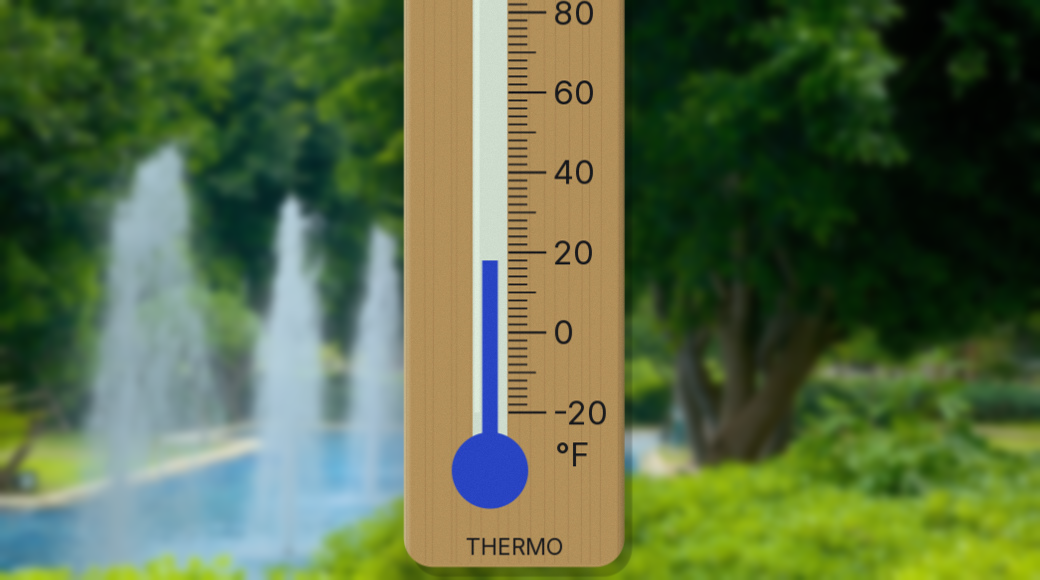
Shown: 18 °F
